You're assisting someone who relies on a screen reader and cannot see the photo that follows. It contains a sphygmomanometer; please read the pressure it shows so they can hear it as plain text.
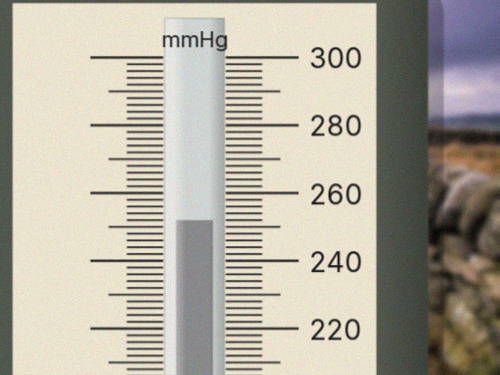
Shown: 252 mmHg
